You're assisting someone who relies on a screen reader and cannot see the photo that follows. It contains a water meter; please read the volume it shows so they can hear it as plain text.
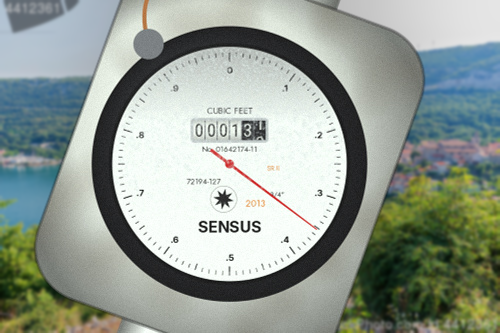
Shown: 131.35 ft³
